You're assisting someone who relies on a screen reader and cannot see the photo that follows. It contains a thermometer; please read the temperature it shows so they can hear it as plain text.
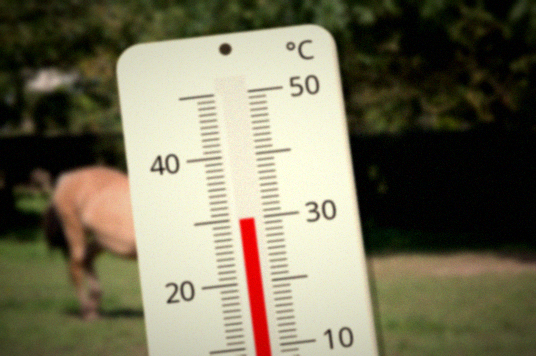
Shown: 30 °C
